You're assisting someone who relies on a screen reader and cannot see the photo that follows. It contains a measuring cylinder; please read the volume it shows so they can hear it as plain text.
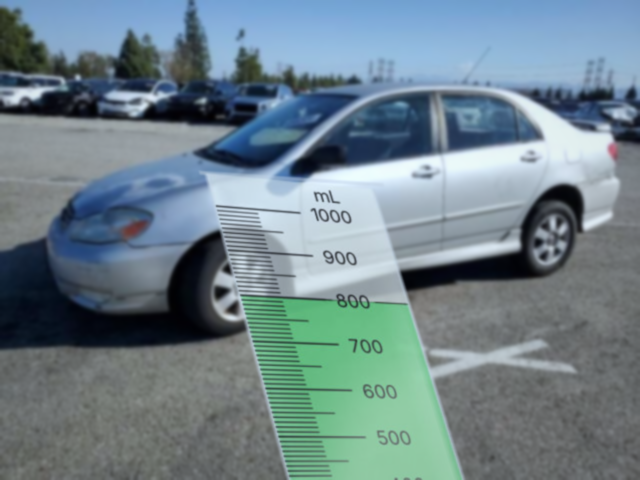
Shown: 800 mL
